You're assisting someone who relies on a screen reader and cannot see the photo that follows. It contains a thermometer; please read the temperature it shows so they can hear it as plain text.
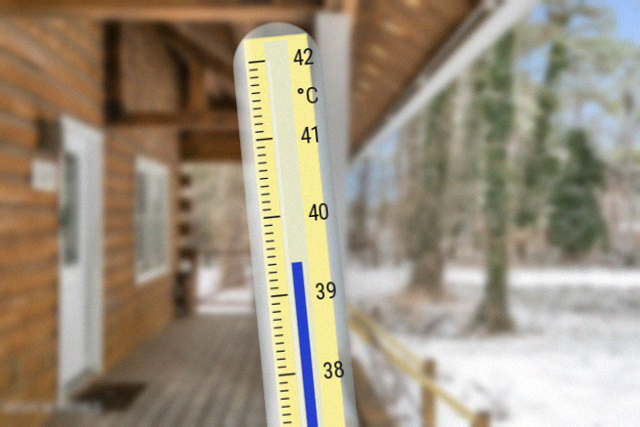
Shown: 39.4 °C
